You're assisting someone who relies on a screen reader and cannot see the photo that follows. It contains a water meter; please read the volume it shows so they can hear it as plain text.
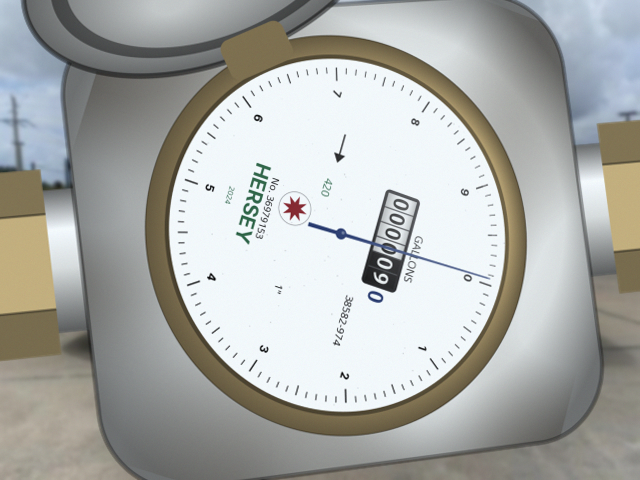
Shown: 89.9 gal
